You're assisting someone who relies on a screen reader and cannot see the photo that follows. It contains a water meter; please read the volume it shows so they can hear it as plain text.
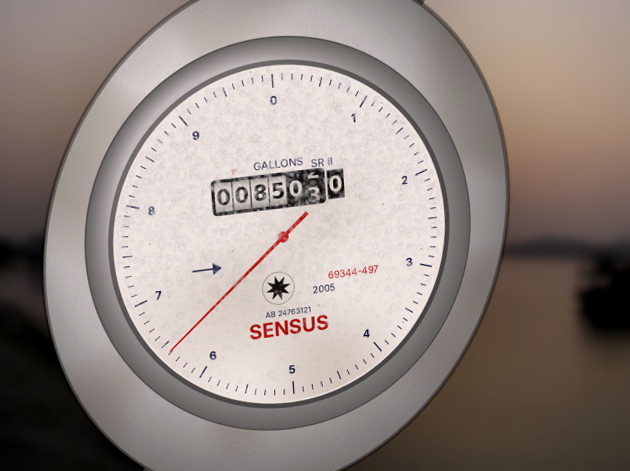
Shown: 85026.4 gal
